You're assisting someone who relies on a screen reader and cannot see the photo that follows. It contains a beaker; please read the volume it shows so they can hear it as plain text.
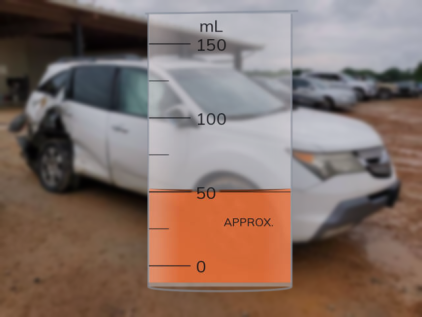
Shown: 50 mL
